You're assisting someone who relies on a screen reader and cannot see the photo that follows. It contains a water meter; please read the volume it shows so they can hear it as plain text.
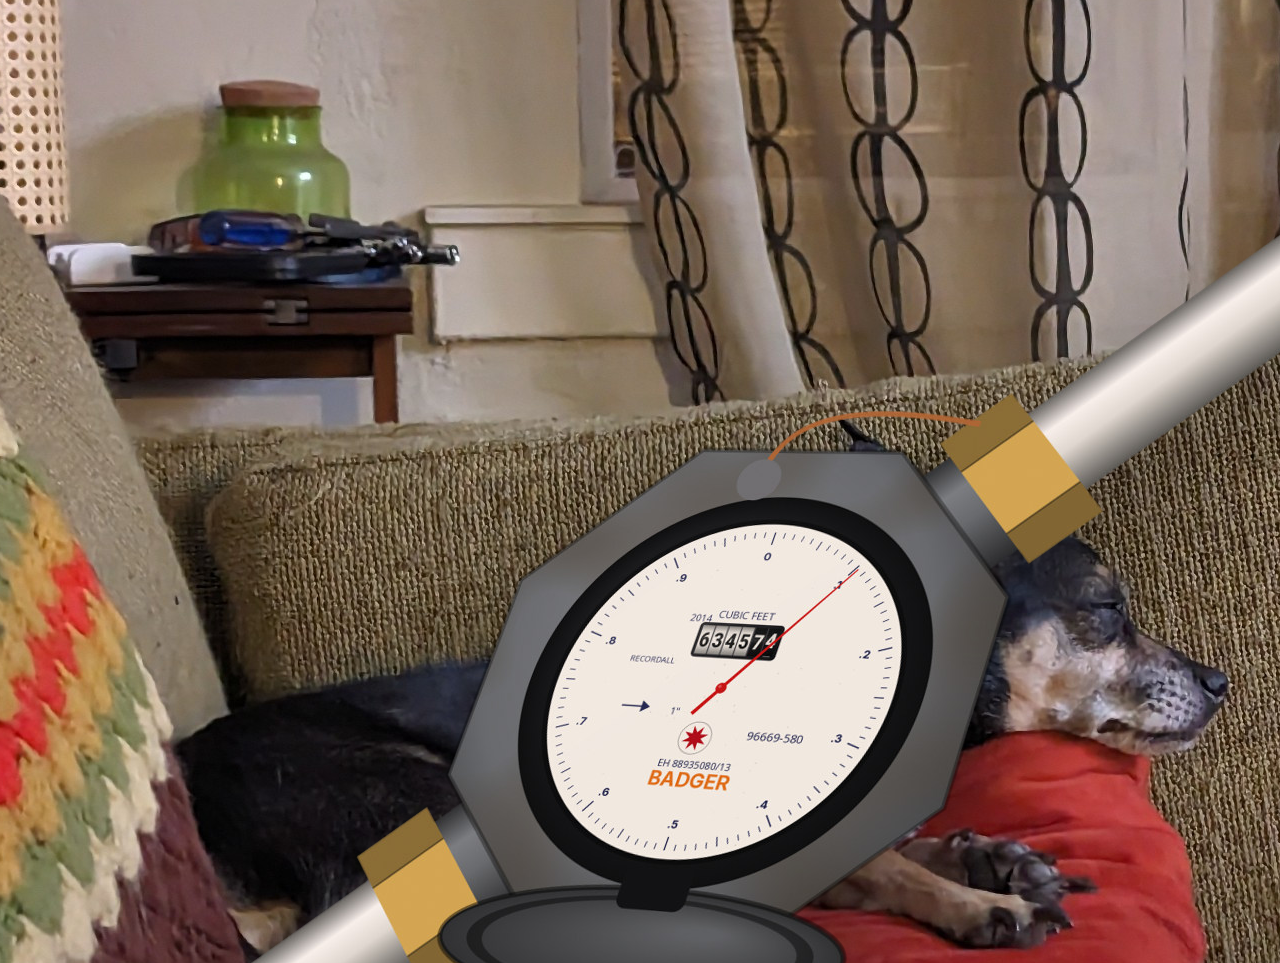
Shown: 634574.10 ft³
